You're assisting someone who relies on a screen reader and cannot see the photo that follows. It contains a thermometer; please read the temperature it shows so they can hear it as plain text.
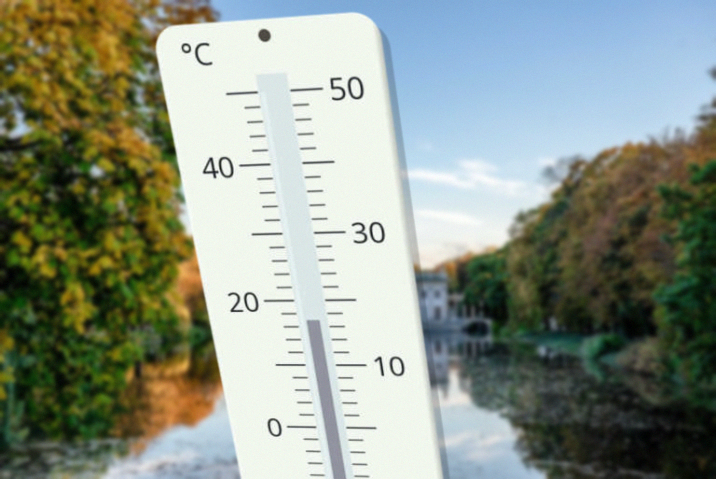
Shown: 17 °C
